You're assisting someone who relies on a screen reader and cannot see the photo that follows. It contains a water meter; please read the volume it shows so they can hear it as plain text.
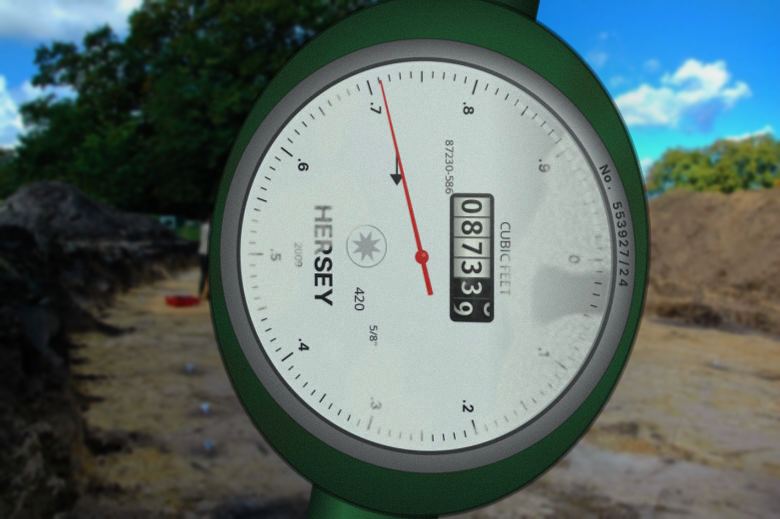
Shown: 87338.71 ft³
